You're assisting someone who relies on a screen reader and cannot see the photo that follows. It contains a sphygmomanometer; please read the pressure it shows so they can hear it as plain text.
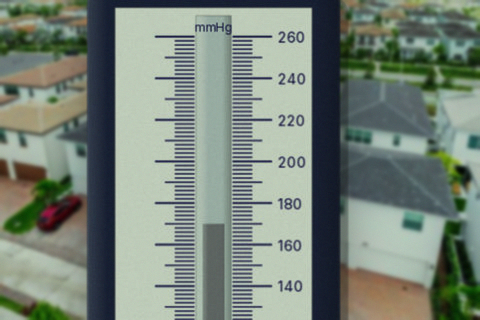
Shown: 170 mmHg
